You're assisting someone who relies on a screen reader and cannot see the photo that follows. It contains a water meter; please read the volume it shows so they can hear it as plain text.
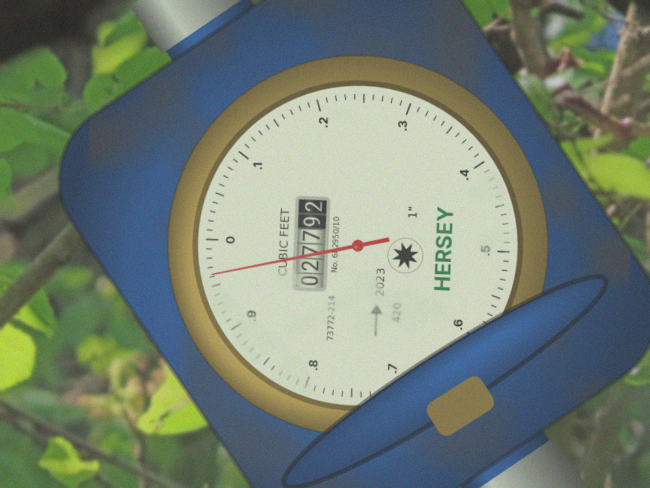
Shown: 27791.96 ft³
